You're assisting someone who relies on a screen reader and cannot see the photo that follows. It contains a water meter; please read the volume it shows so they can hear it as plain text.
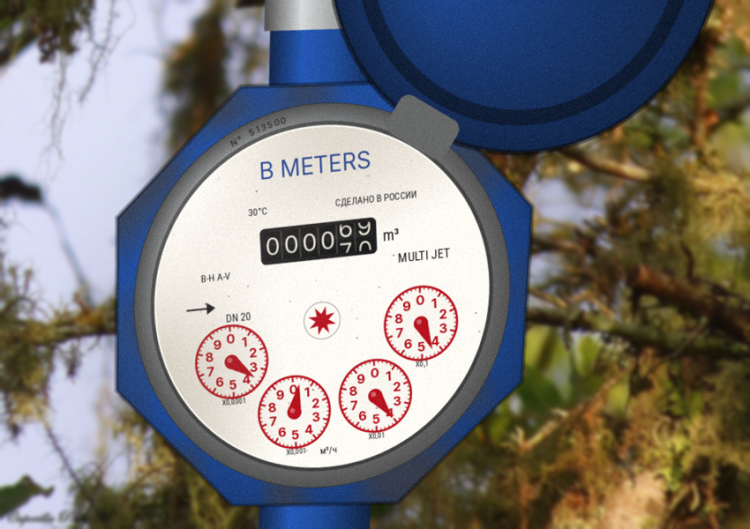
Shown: 69.4403 m³
